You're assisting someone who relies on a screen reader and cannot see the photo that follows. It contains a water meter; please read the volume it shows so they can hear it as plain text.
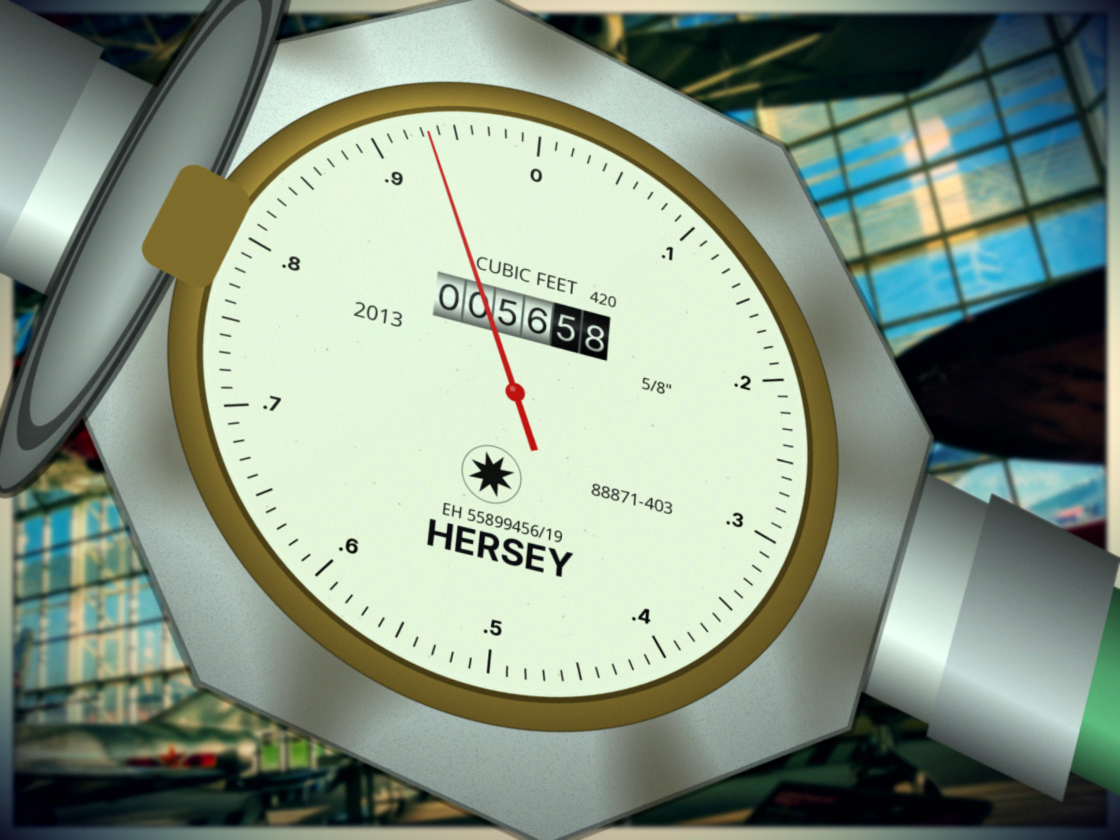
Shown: 5657.93 ft³
